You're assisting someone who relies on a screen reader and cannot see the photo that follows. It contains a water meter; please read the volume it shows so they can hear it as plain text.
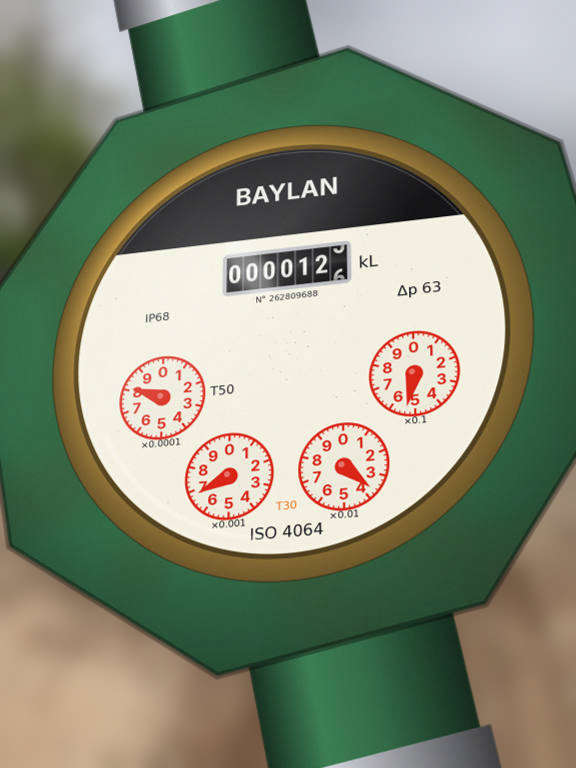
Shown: 125.5368 kL
